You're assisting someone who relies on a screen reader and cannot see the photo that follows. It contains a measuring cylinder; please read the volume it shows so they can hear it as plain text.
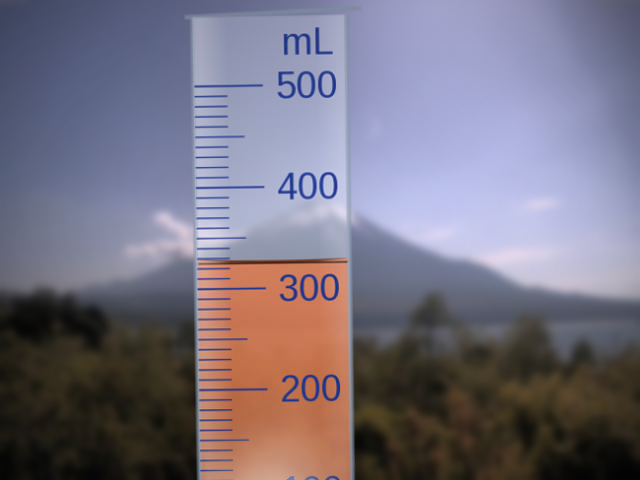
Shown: 325 mL
